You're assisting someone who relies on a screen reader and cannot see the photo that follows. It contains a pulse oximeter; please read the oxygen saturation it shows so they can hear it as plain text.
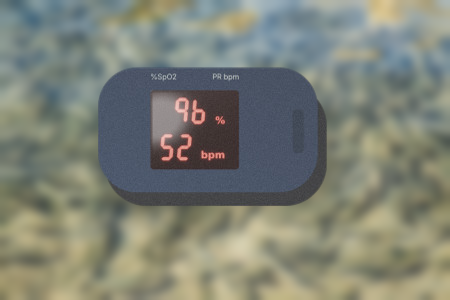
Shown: 96 %
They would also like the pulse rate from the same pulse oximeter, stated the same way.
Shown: 52 bpm
